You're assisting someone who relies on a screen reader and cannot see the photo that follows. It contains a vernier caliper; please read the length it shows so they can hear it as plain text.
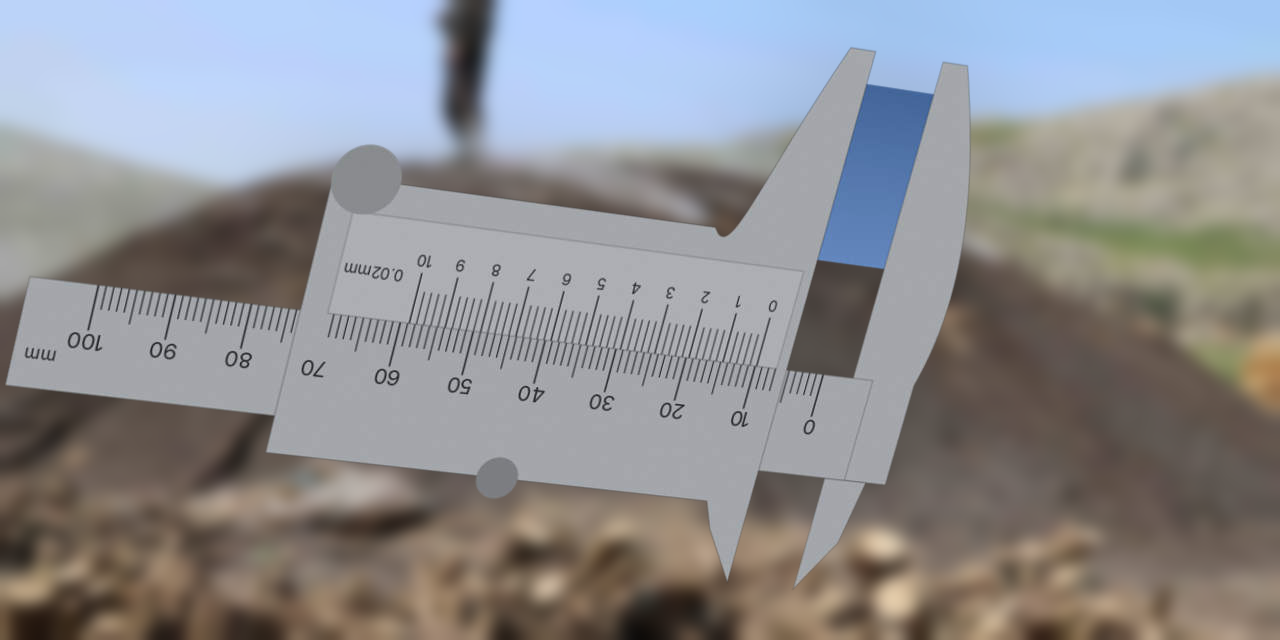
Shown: 9.8 mm
